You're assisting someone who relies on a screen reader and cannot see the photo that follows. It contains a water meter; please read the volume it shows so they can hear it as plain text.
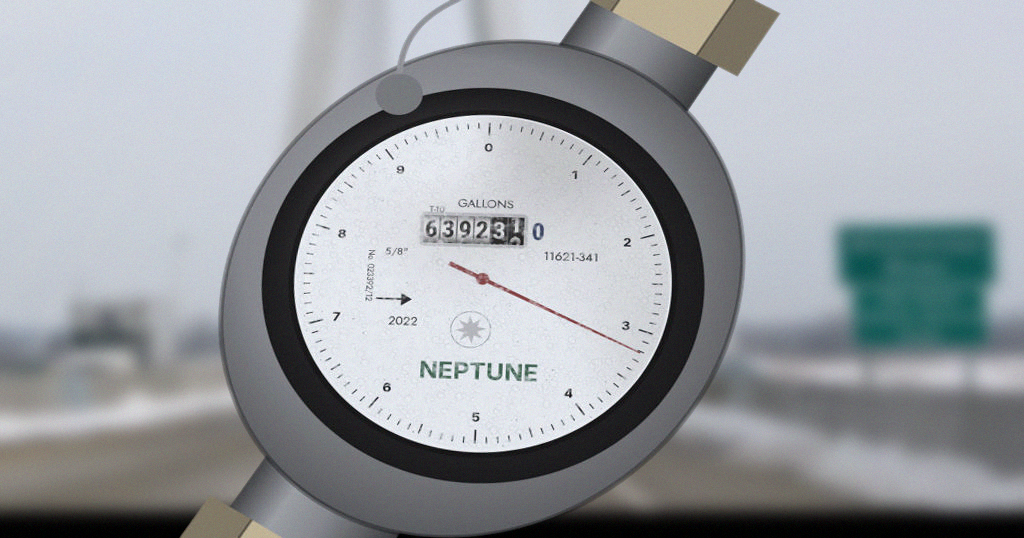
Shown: 6392313.2 gal
